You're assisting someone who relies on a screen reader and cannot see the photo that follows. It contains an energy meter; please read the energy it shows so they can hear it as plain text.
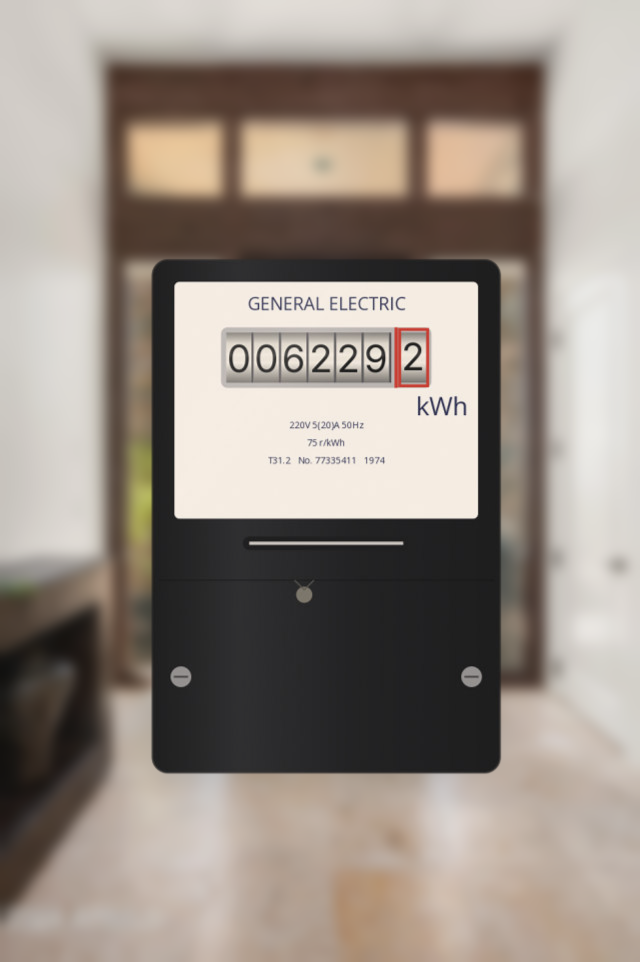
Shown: 6229.2 kWh
